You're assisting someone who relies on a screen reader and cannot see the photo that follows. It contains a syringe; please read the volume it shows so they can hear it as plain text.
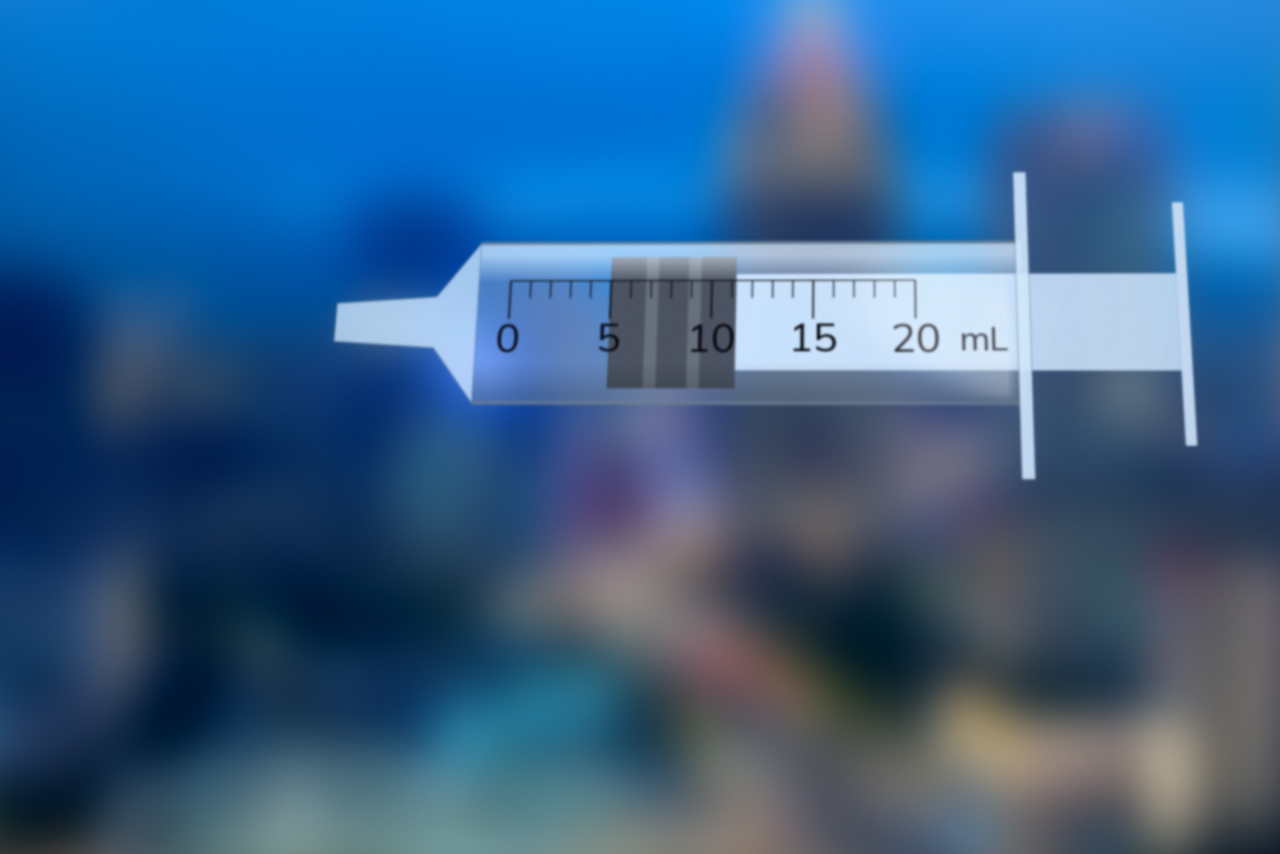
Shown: 5 mL
